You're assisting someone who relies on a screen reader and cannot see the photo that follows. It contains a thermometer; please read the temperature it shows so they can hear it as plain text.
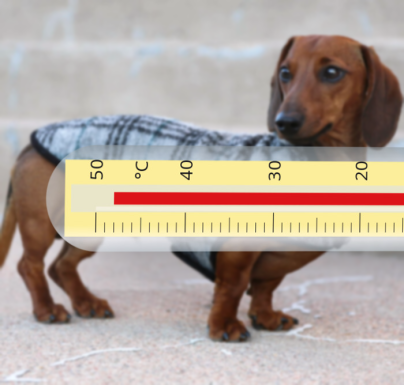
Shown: 48 °C
